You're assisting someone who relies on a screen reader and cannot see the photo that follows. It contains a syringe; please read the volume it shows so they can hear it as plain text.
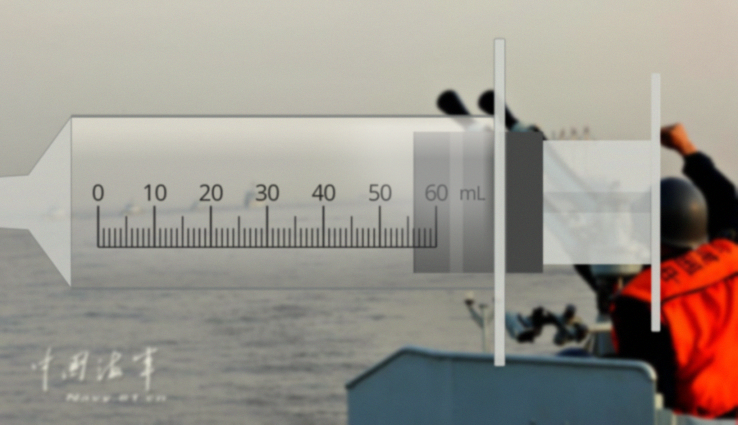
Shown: 56 mL
